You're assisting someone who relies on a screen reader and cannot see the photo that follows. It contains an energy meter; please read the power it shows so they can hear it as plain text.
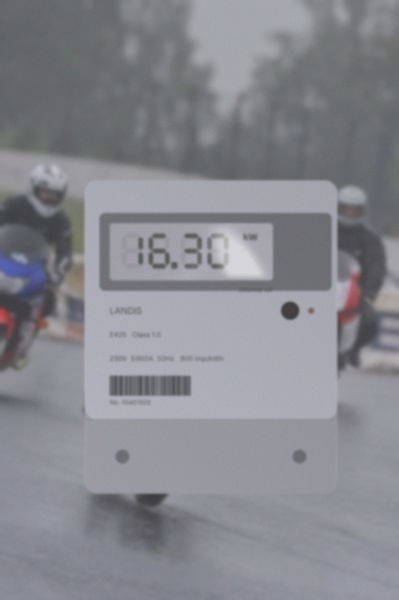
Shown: 16.30 kW
